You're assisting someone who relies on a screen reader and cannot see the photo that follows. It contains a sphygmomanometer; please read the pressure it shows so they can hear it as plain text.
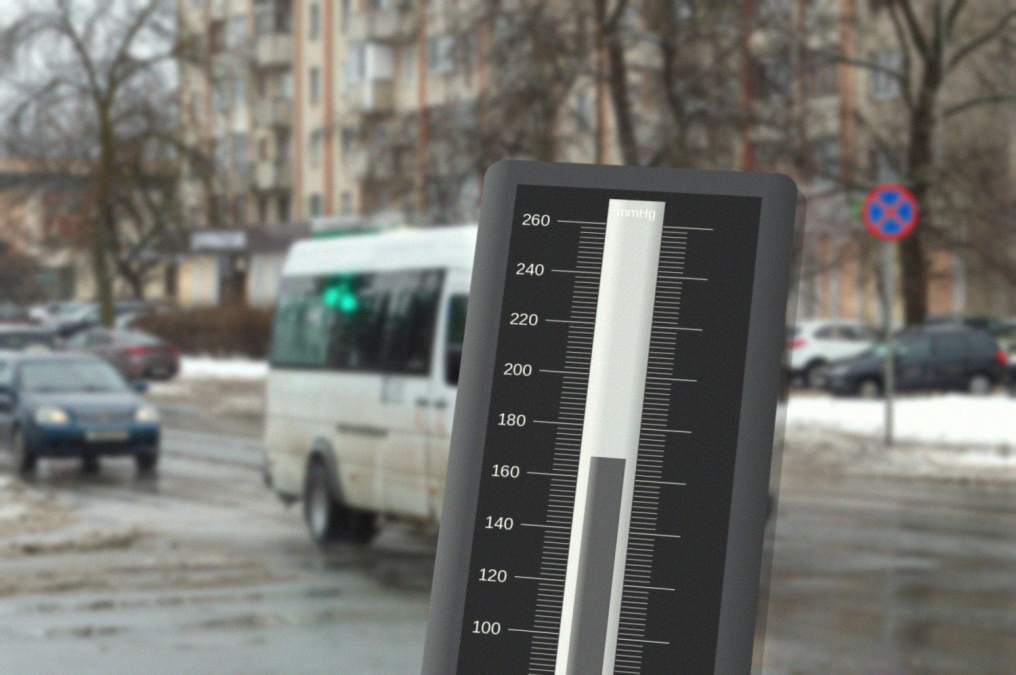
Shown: 168 mmHg
